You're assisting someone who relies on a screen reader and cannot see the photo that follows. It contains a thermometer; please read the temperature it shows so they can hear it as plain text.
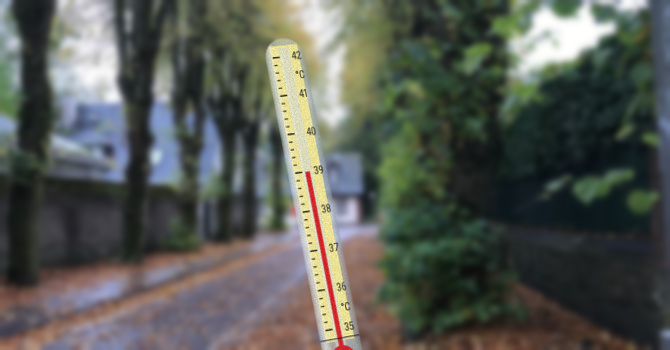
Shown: 39 °C
